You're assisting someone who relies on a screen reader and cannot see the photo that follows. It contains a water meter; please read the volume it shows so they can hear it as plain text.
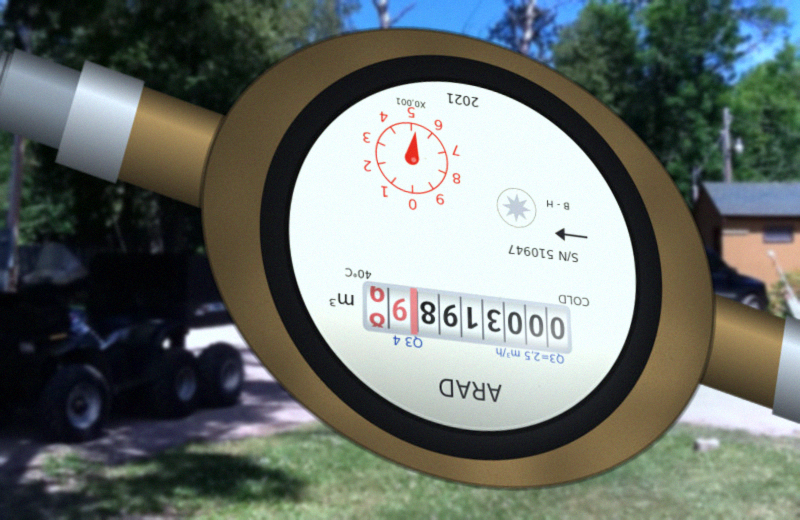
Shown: 3198.985 m³
